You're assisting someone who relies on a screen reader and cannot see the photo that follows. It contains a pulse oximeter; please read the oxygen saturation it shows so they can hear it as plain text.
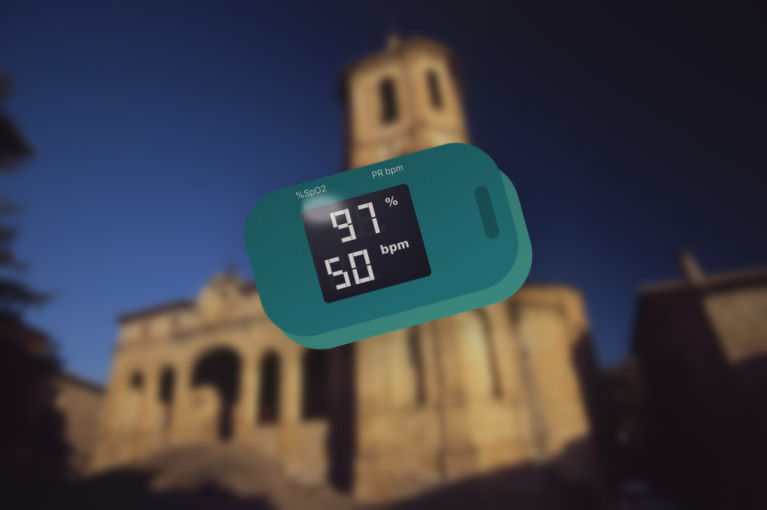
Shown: 97 %
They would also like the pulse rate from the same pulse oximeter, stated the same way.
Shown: 50 bpm
